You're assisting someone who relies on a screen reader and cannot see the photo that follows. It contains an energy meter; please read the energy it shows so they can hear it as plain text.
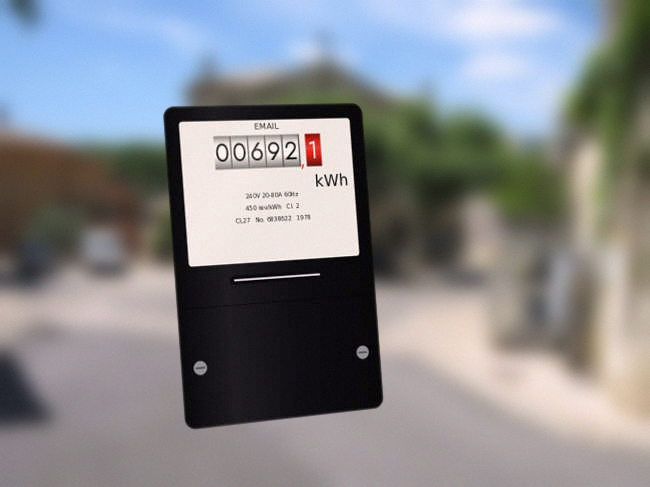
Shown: 692.1 kWh
